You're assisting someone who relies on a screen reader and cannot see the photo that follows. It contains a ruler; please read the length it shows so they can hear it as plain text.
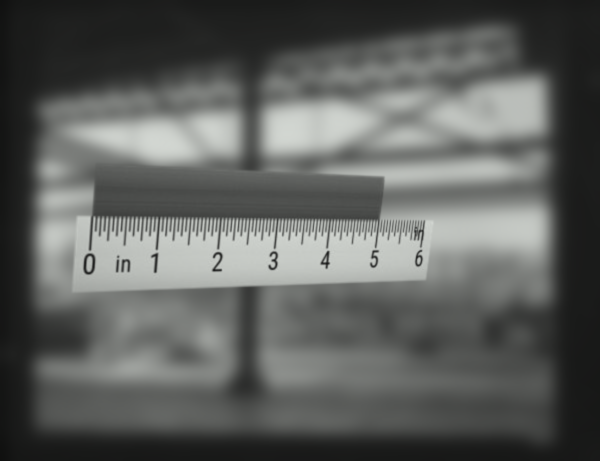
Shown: 5 in
